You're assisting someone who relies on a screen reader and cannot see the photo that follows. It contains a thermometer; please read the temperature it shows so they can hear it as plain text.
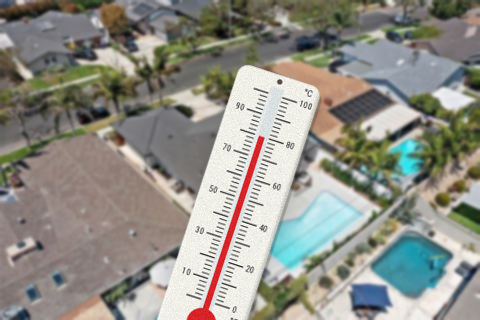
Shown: 80 °C
